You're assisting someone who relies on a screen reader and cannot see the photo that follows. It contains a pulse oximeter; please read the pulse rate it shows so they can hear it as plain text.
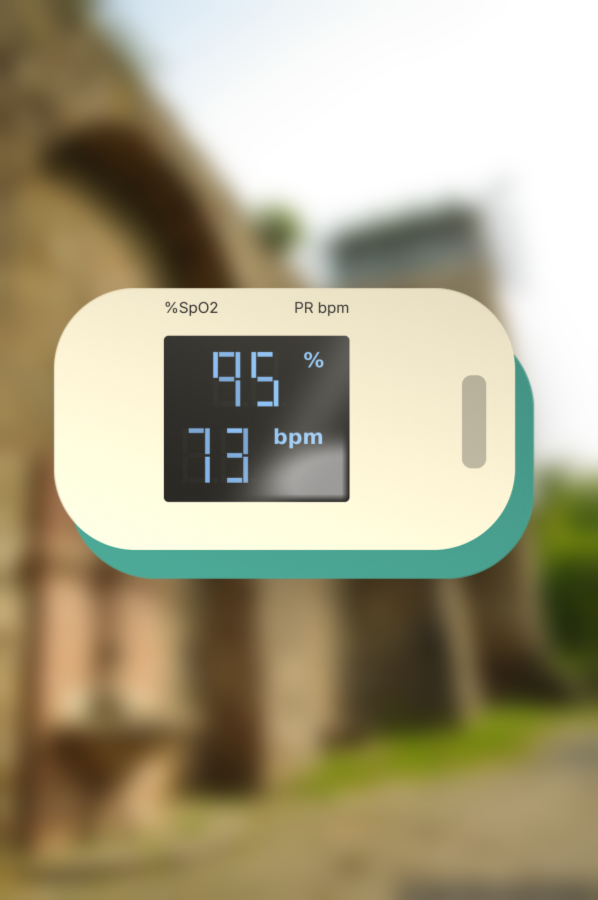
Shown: 73 bpm
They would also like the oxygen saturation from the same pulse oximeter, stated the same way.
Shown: 95 %
